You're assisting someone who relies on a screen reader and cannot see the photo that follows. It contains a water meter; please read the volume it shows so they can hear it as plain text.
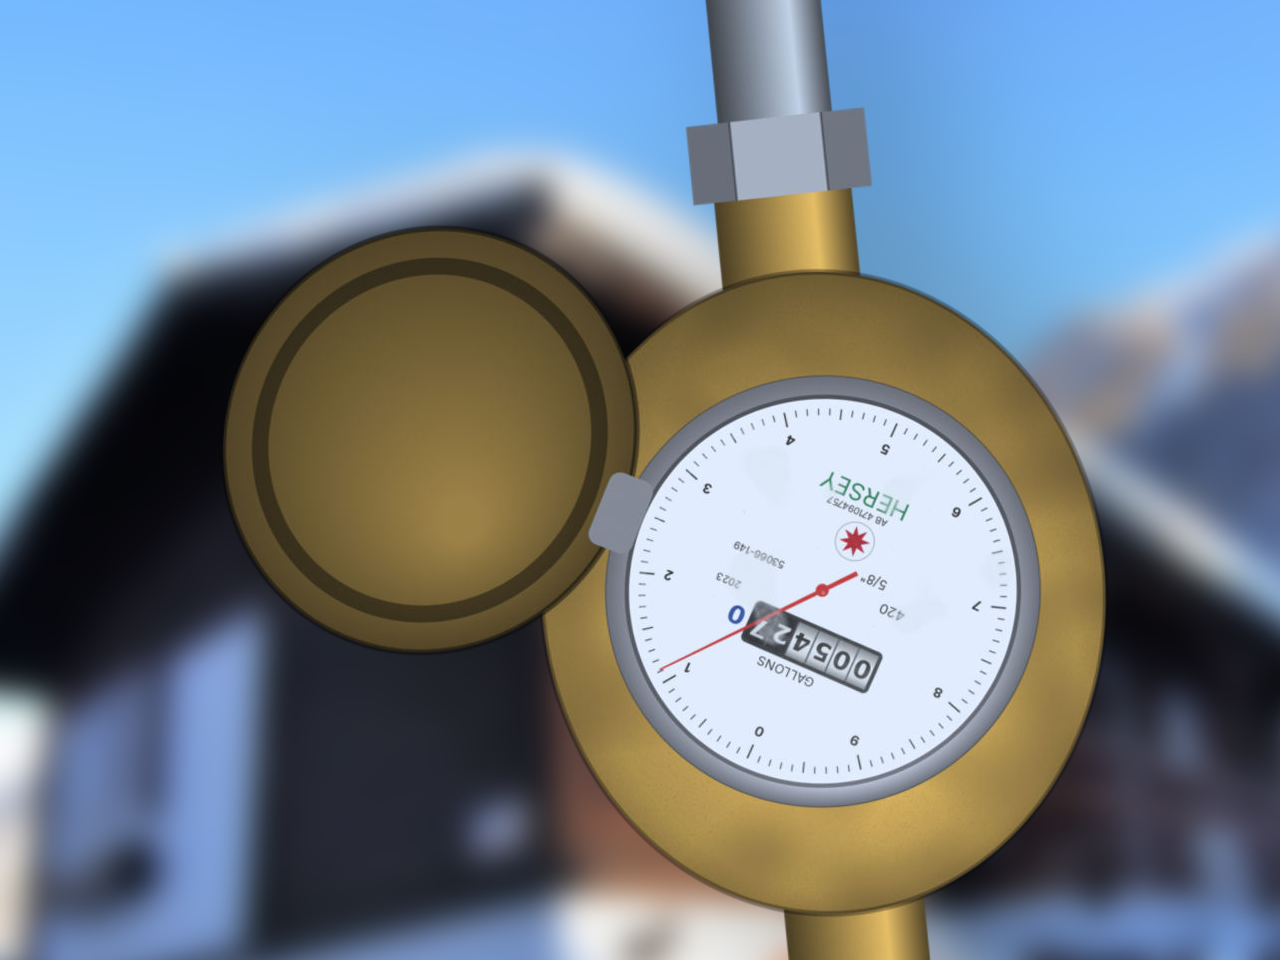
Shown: 54271.1 gal
